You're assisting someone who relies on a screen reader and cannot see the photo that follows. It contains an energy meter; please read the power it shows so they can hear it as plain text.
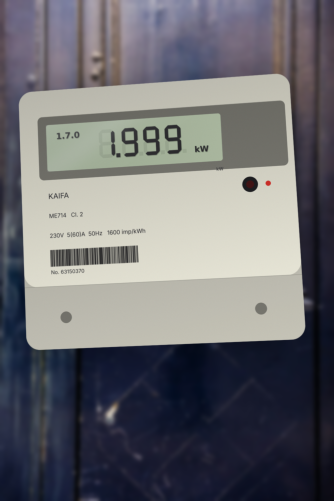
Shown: 1.999 kW
